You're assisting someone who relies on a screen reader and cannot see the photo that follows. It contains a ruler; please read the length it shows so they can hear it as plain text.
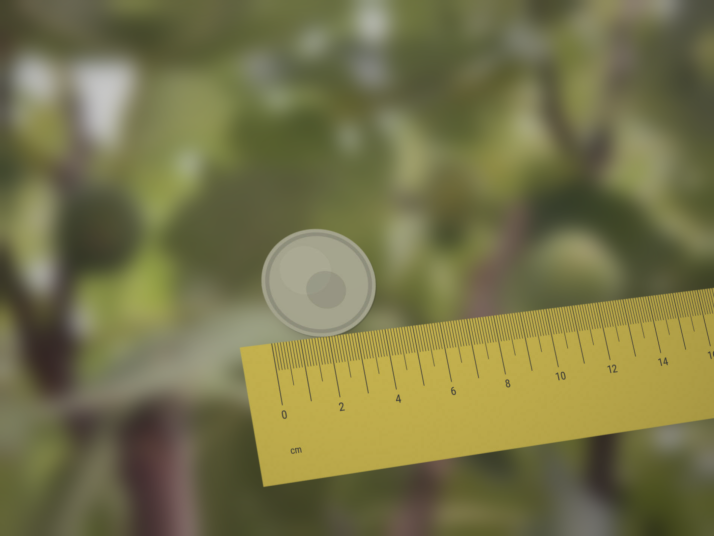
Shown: 4 cm
